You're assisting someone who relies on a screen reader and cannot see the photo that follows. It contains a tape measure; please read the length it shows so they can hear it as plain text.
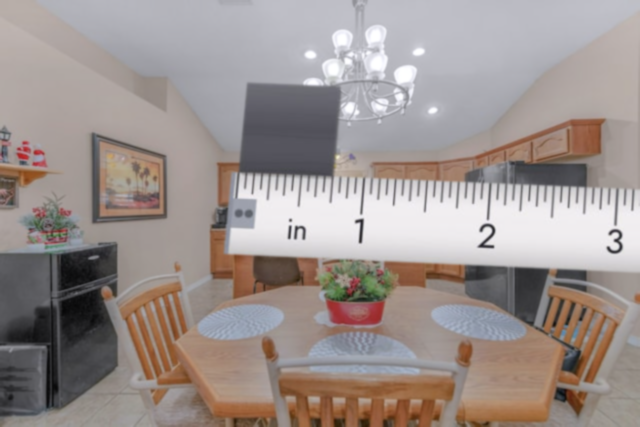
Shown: 0.75 in
